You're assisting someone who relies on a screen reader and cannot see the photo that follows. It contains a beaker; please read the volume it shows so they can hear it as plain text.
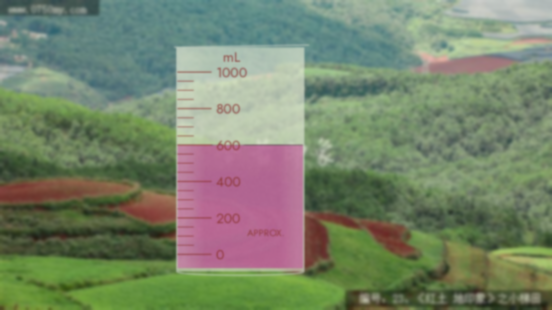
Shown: 600 mL
